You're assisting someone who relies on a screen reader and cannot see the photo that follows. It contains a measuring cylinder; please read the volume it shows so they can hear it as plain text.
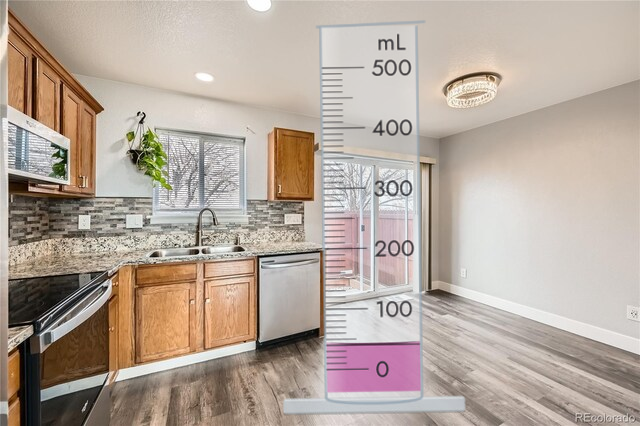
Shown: 40 mL
